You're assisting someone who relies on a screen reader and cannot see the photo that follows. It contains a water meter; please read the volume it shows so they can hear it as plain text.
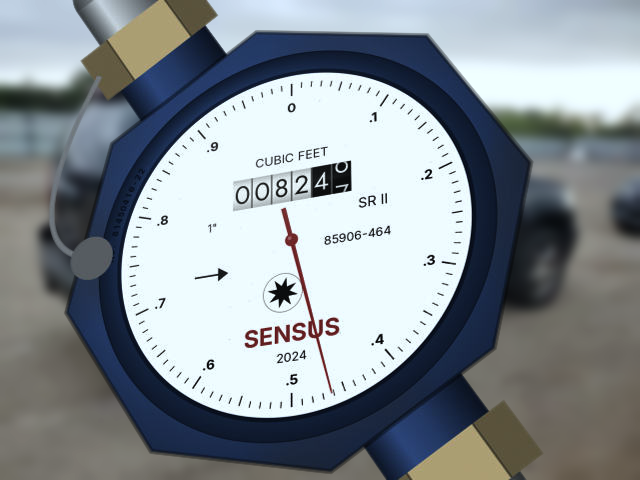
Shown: 8246.46 ft³
